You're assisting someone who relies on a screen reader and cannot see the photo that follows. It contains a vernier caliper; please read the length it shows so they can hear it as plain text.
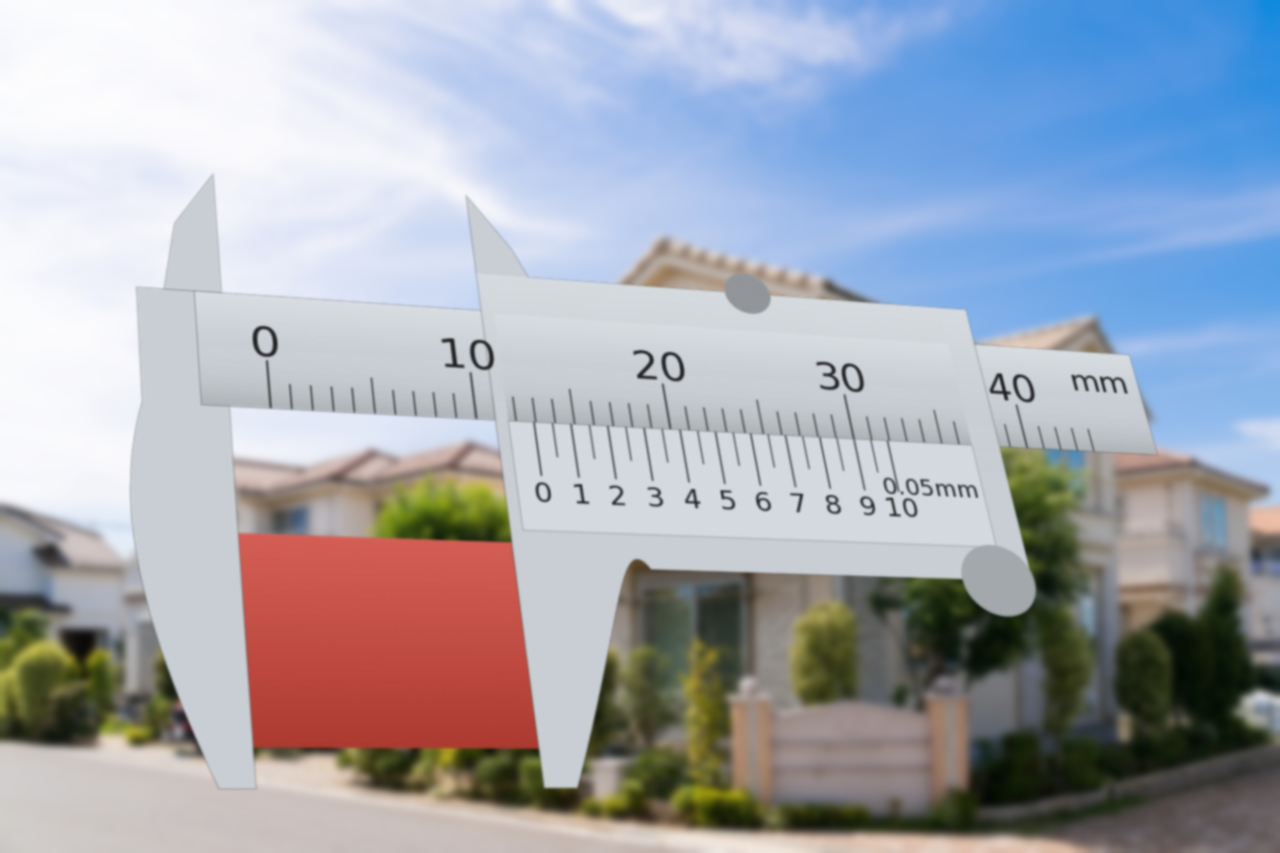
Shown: 12.9 mm
